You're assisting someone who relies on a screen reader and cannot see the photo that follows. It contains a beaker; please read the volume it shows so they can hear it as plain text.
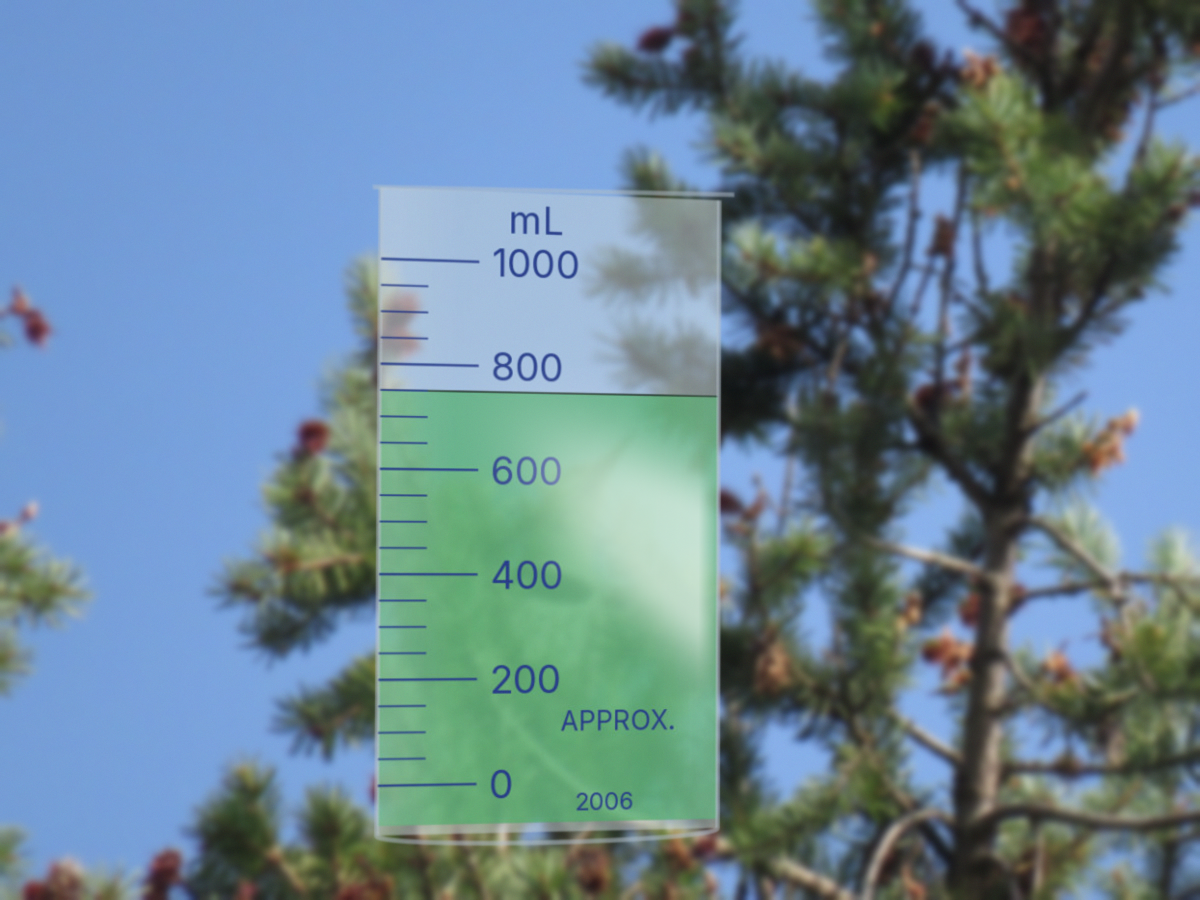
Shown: 750 mL
